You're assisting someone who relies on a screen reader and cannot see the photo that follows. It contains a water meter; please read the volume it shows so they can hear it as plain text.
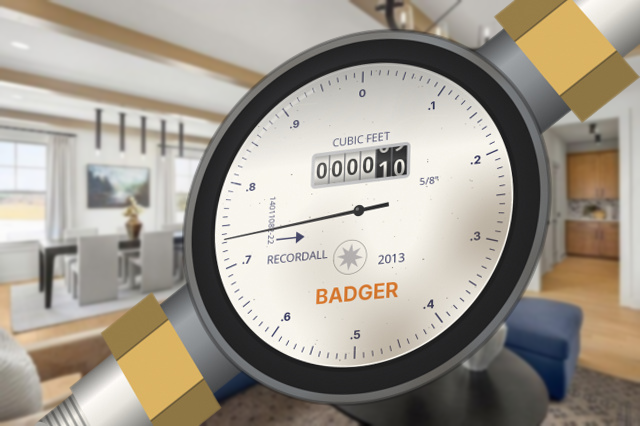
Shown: 9.73 ft³
